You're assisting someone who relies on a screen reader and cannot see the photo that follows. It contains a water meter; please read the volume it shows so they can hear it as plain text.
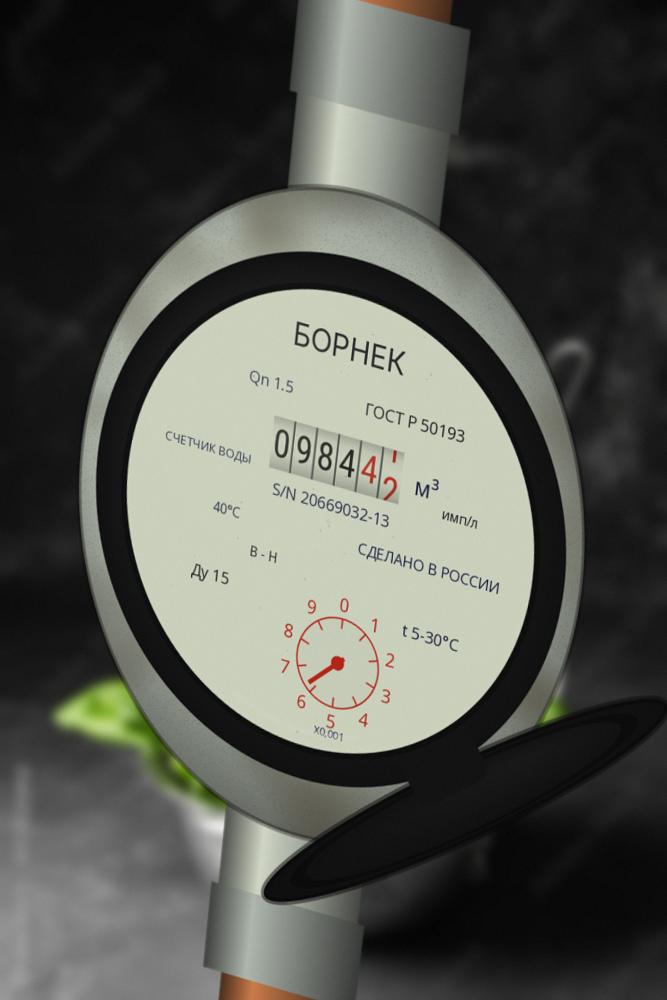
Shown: 984.416 m³
